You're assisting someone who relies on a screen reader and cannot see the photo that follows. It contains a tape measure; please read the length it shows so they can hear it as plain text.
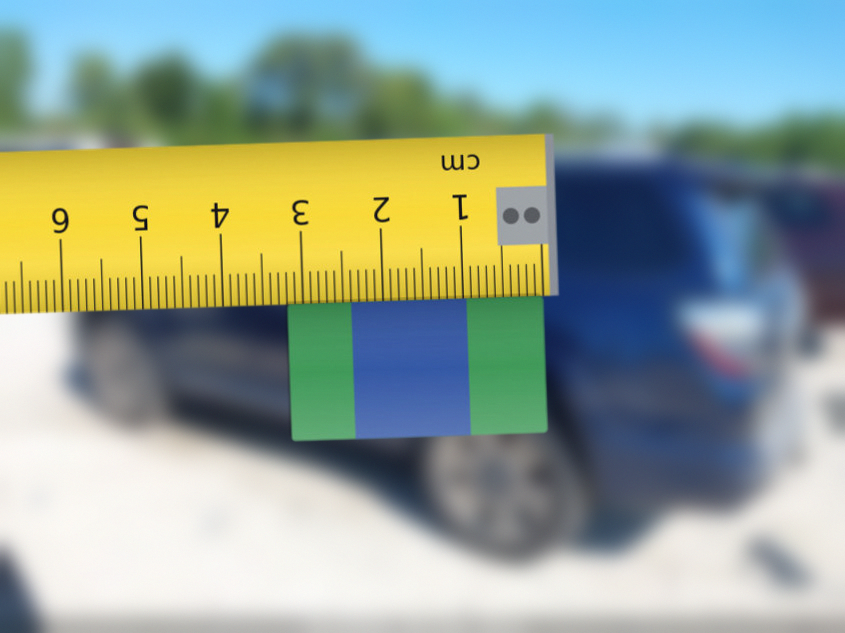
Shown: 3.2 cm
